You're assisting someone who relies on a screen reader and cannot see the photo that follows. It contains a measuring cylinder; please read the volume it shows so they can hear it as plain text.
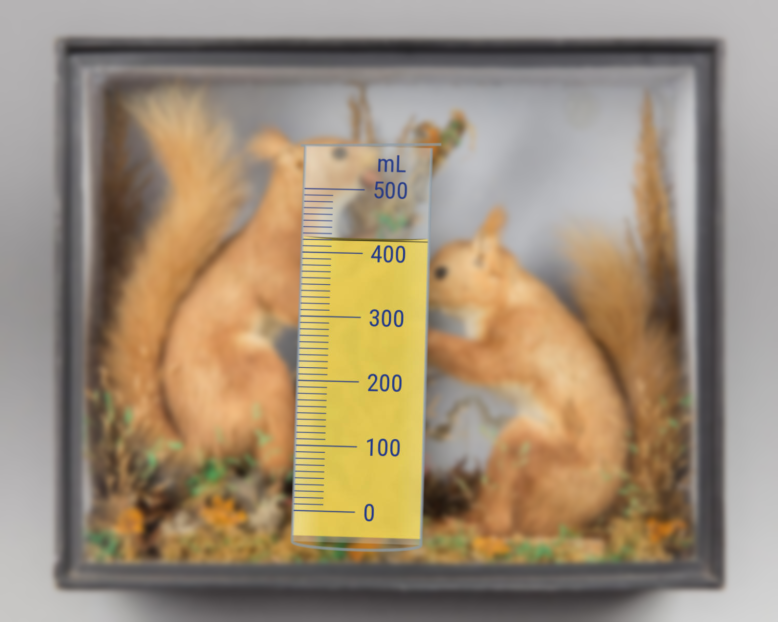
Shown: 420 mL
